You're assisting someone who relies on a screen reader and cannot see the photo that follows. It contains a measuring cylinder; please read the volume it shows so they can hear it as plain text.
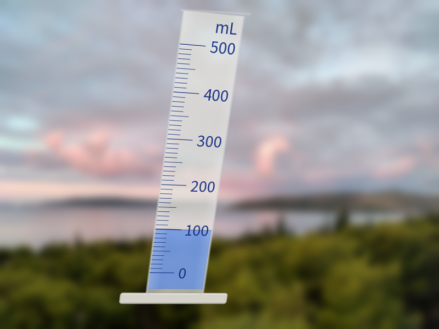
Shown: 100 mL
